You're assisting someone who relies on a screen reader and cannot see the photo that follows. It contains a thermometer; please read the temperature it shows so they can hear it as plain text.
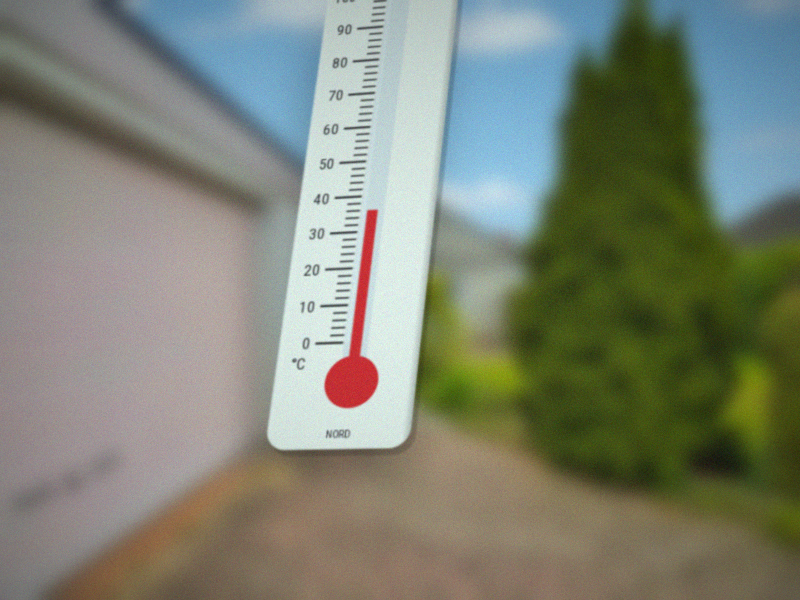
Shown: 36 °C
